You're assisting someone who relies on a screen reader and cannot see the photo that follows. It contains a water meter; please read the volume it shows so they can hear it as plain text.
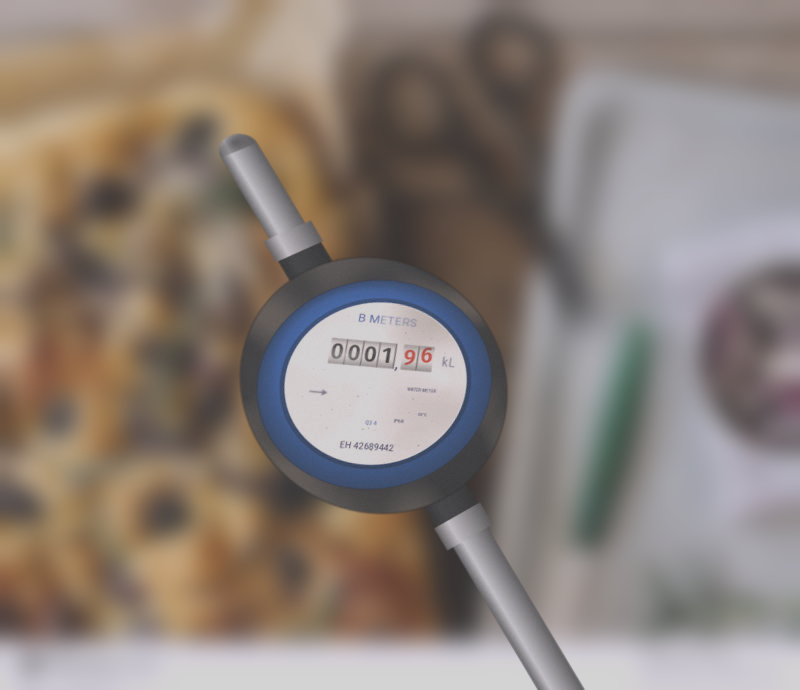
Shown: 1.96 kL
